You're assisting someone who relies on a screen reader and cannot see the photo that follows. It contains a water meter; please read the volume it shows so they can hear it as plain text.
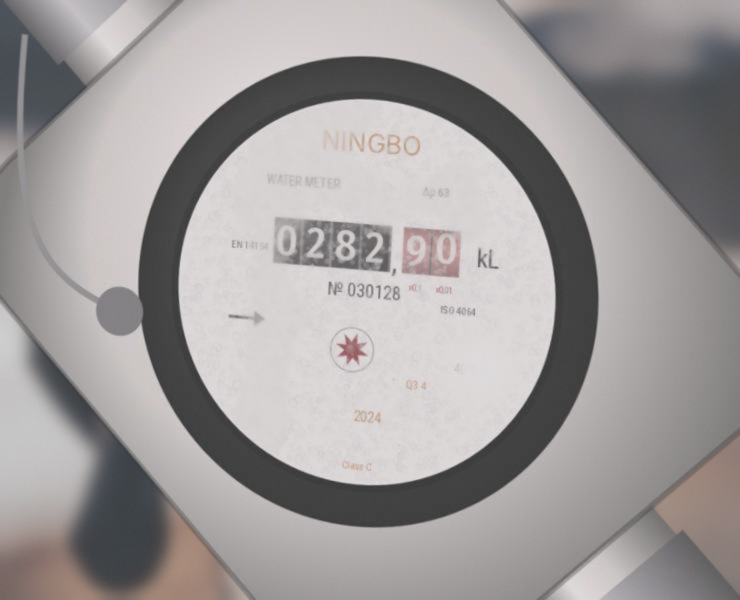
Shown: 282.90 kL
